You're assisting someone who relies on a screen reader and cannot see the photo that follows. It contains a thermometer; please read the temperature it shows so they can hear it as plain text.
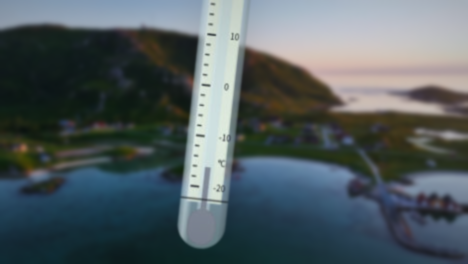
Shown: -16 °C
